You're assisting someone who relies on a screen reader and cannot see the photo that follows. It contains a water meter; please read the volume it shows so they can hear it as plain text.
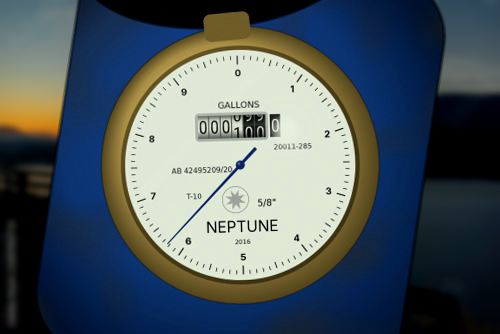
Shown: 996.2 gal
